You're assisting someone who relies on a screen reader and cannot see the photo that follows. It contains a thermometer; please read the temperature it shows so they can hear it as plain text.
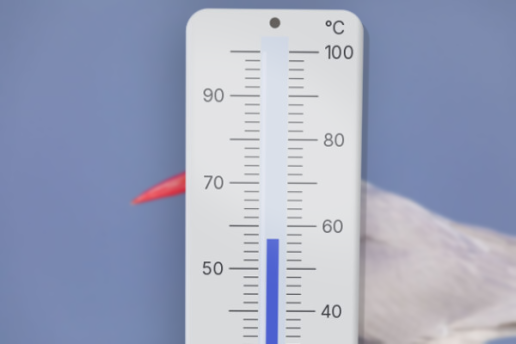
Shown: 57 °C
